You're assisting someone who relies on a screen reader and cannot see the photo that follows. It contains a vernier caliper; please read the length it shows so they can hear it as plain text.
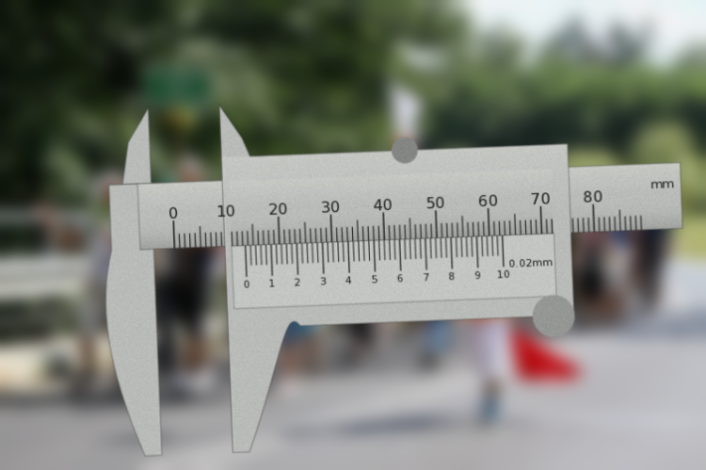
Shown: 13.5 mm
